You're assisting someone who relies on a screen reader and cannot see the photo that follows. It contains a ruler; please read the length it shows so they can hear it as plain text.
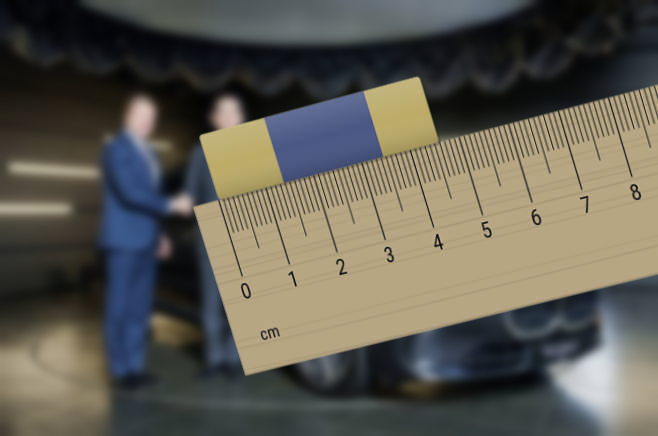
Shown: 4.6 cm
